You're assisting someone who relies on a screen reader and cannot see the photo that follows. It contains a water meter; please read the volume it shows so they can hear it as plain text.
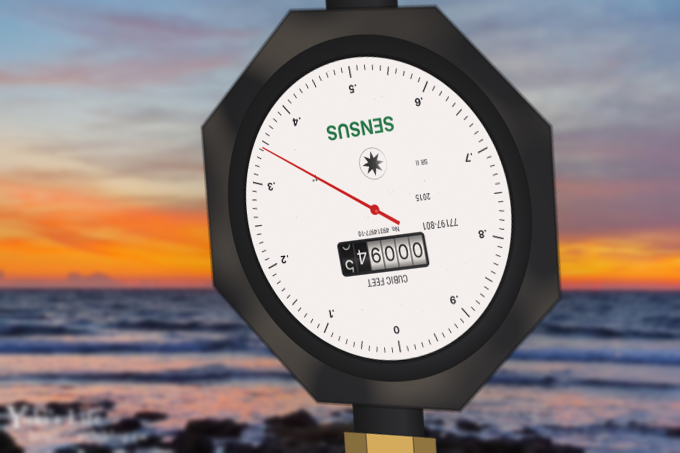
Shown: 945.34 ft³
